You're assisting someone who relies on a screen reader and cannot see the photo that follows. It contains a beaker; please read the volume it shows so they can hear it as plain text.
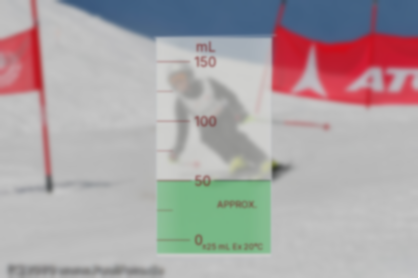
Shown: 50 mL
